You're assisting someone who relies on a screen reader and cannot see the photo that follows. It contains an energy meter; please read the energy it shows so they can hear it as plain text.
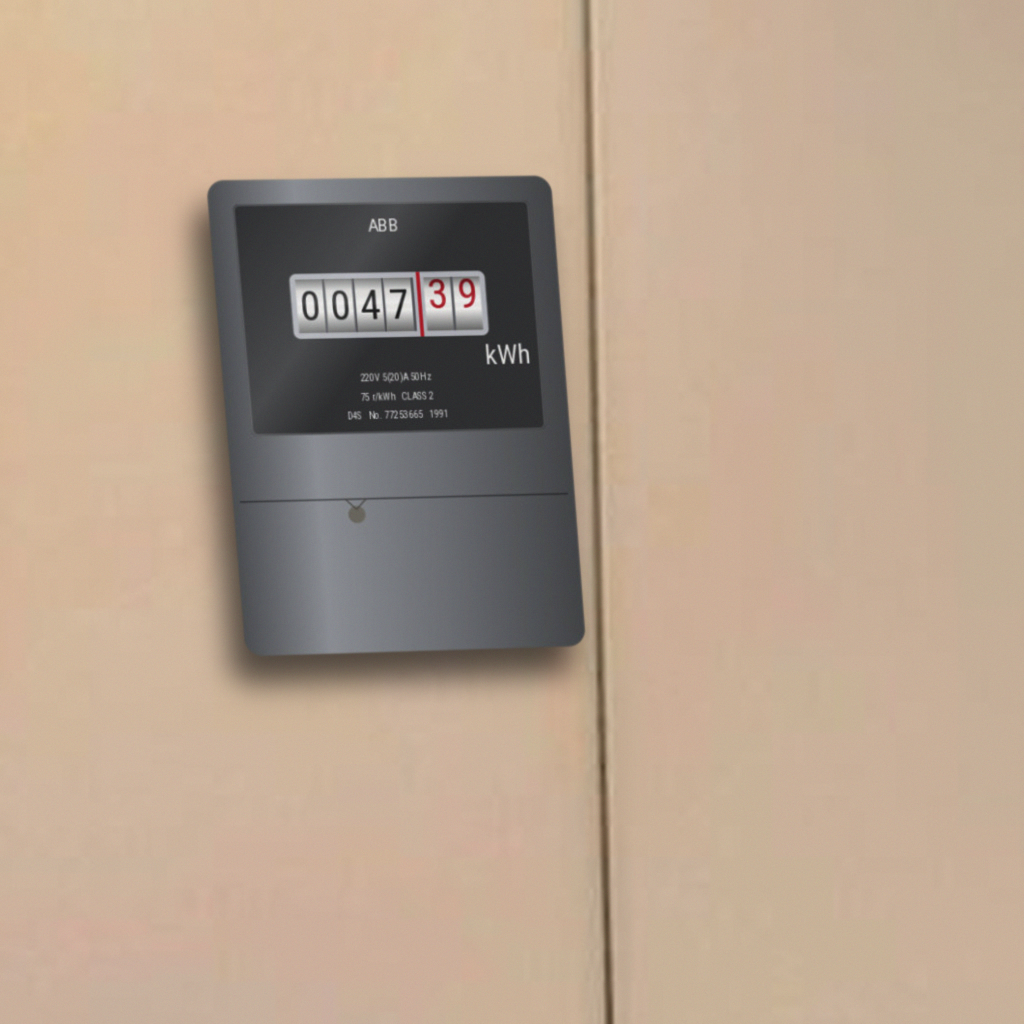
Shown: 47.39 kWh
